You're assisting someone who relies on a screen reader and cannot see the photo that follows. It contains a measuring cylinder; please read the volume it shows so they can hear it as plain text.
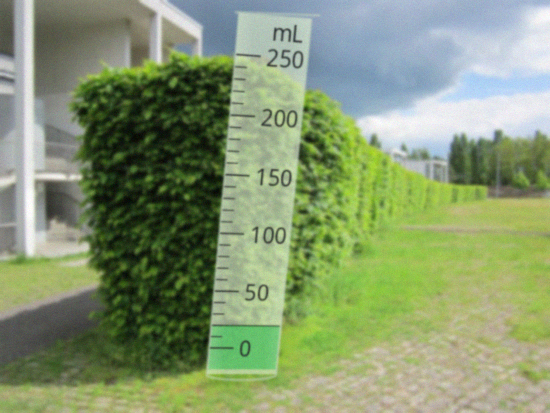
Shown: 20 mL
